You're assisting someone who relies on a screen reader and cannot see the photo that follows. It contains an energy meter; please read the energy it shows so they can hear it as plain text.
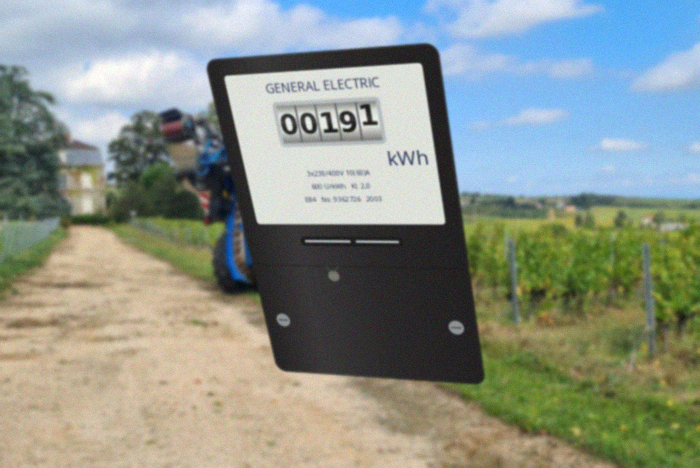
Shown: 191 kWh
